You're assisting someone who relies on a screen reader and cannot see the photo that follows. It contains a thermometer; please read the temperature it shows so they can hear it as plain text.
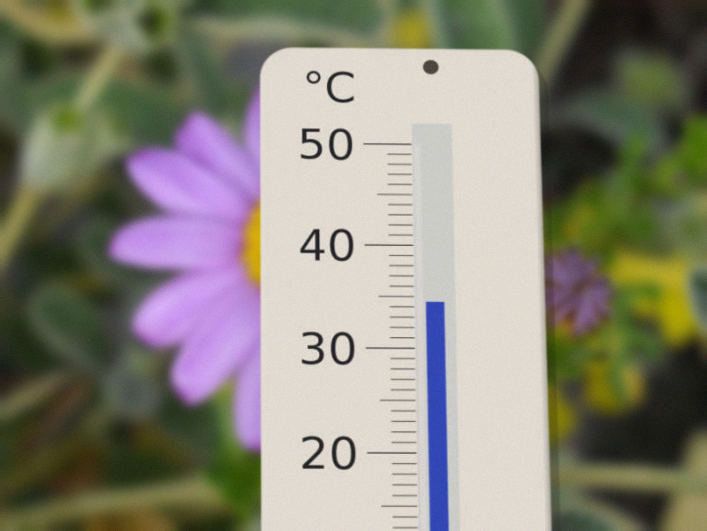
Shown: 34.5 °C
